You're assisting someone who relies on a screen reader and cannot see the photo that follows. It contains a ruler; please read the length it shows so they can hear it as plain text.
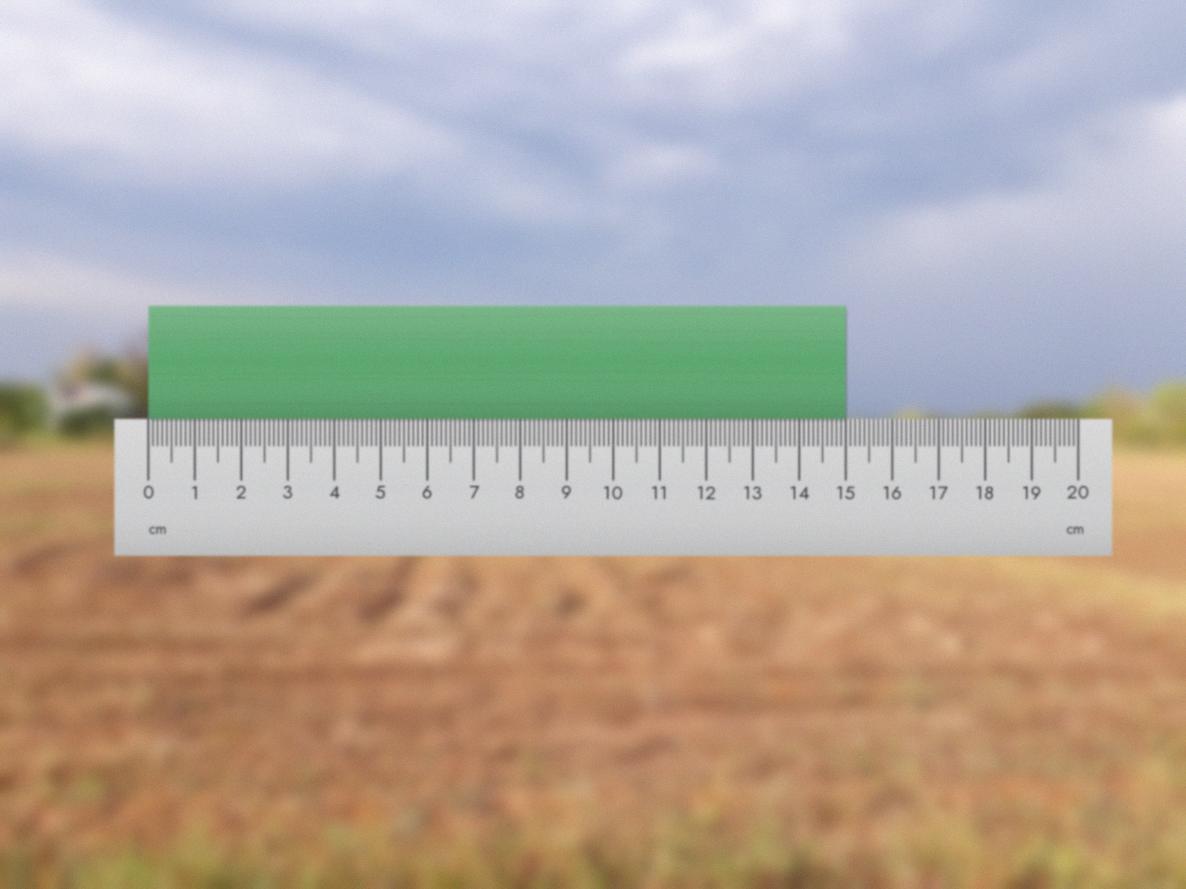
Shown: 15 cm
